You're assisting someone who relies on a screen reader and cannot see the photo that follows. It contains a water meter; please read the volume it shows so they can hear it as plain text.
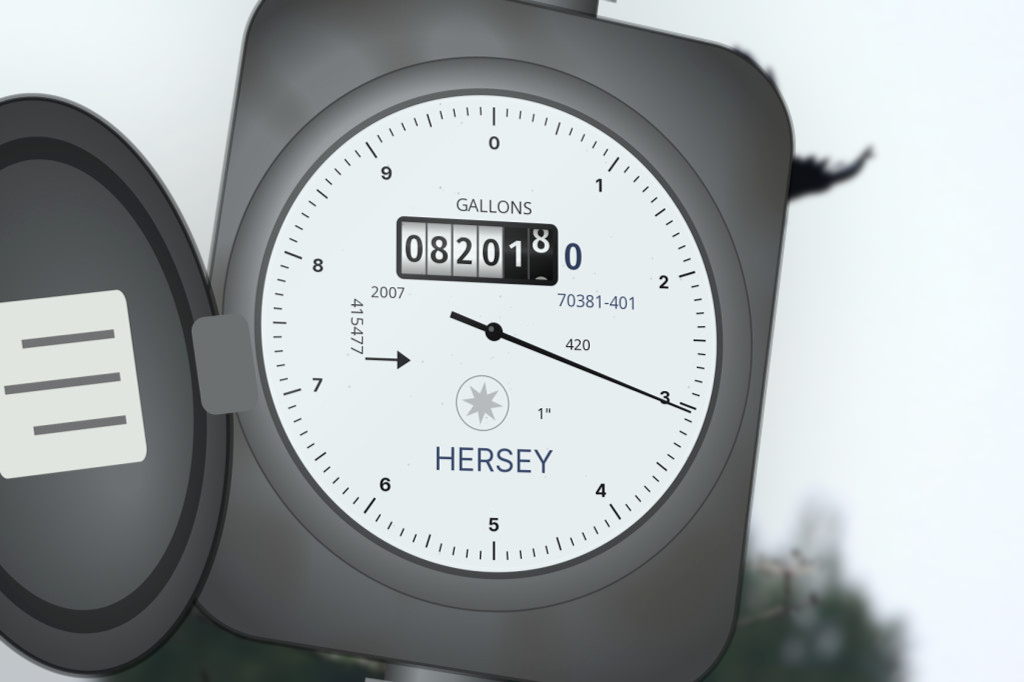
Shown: 820183.0 gal
